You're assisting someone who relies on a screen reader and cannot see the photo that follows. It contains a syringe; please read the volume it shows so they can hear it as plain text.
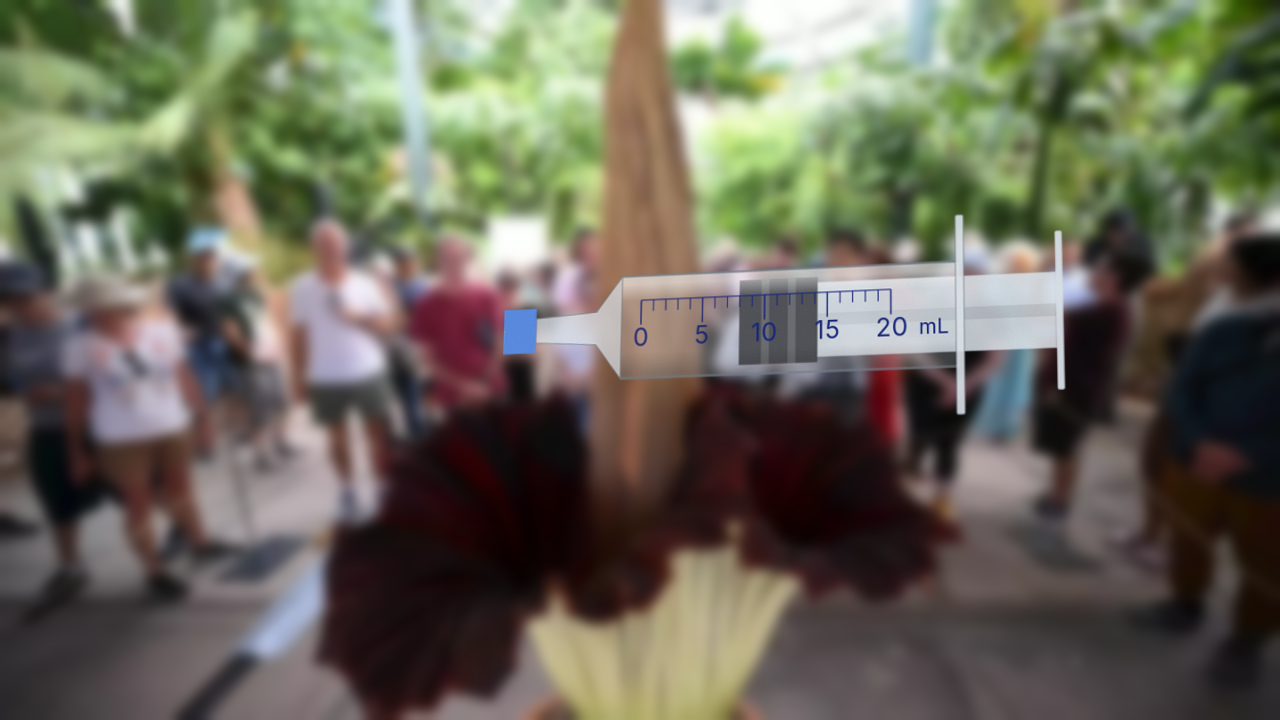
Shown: 8 mL
